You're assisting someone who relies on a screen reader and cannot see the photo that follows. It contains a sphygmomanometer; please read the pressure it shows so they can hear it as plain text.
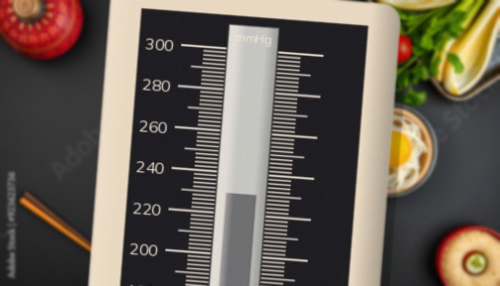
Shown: 230 mmHg
